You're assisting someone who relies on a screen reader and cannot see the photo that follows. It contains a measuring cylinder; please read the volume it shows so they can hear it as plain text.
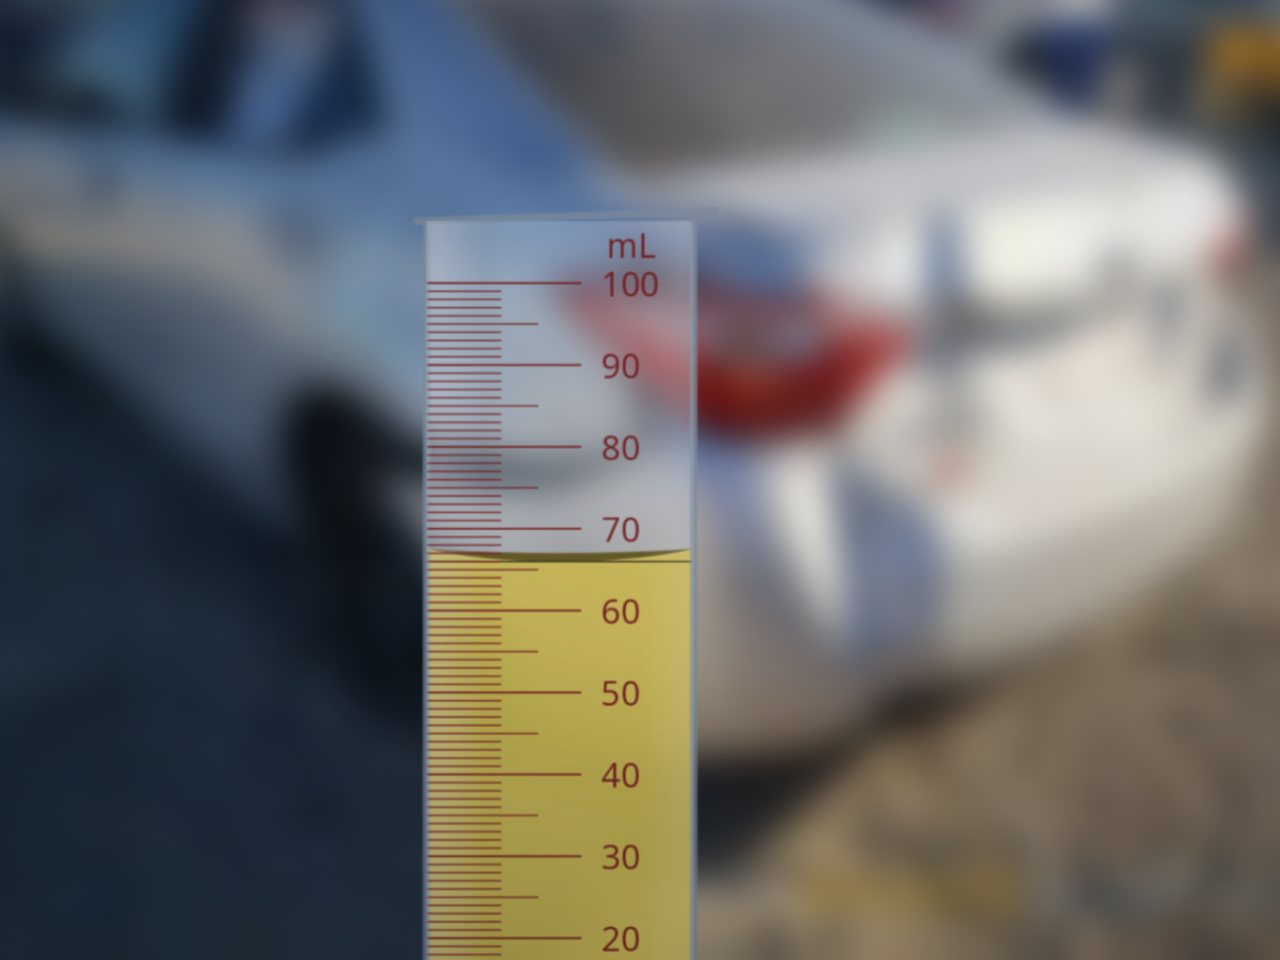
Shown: 66 mL
